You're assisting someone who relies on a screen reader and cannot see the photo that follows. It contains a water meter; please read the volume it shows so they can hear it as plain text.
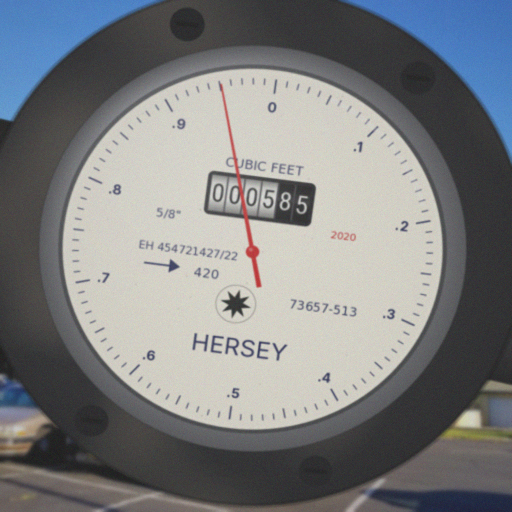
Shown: 584.95 ft³
